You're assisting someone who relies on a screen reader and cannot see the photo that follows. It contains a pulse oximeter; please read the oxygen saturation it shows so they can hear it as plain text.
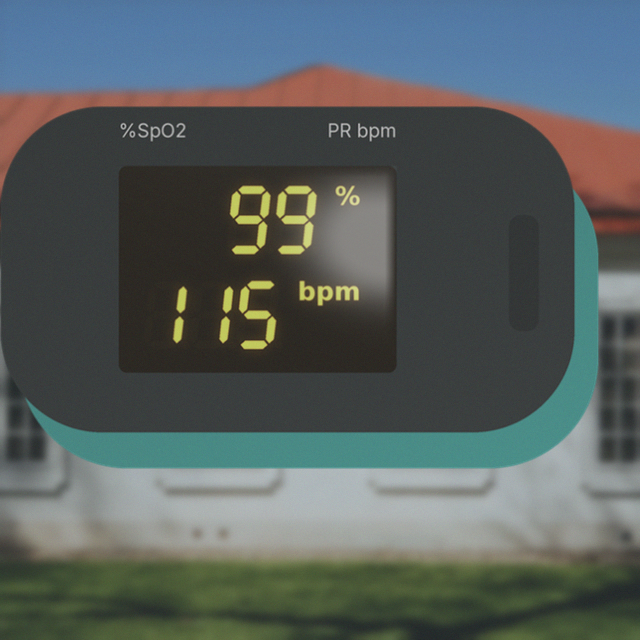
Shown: 99 %
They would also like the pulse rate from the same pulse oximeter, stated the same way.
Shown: 115 bpm
